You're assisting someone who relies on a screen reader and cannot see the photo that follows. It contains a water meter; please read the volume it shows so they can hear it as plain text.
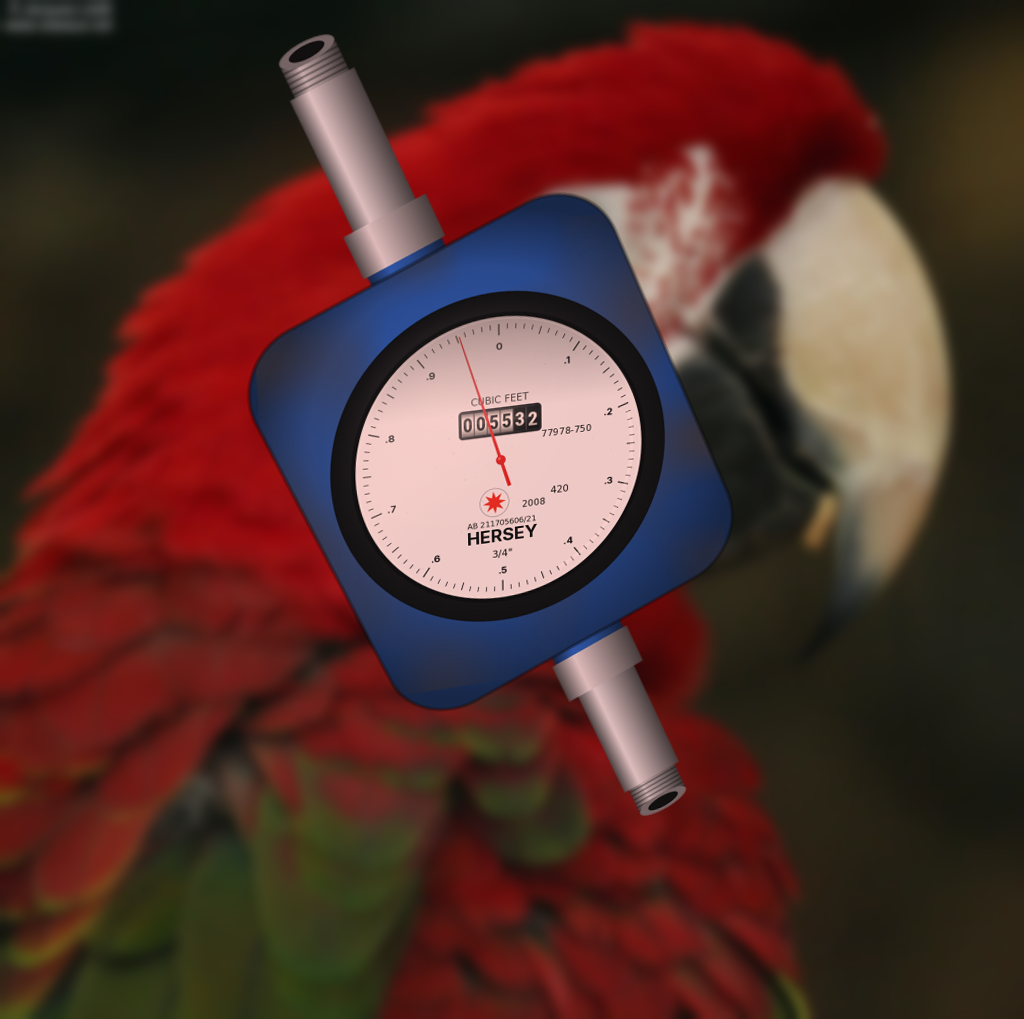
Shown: 5531.95 ft³
